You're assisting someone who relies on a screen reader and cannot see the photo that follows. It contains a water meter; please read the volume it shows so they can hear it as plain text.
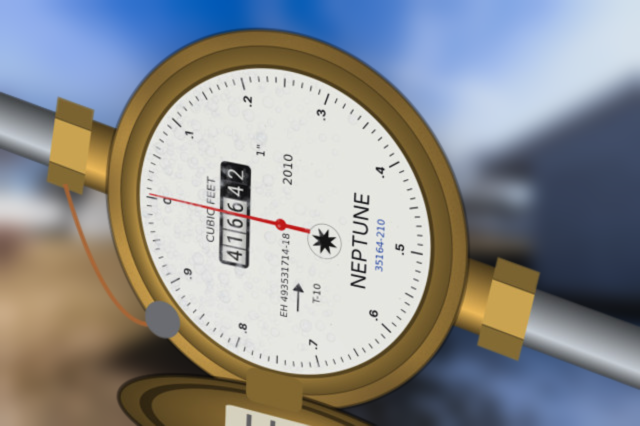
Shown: 416642.00 ft³
